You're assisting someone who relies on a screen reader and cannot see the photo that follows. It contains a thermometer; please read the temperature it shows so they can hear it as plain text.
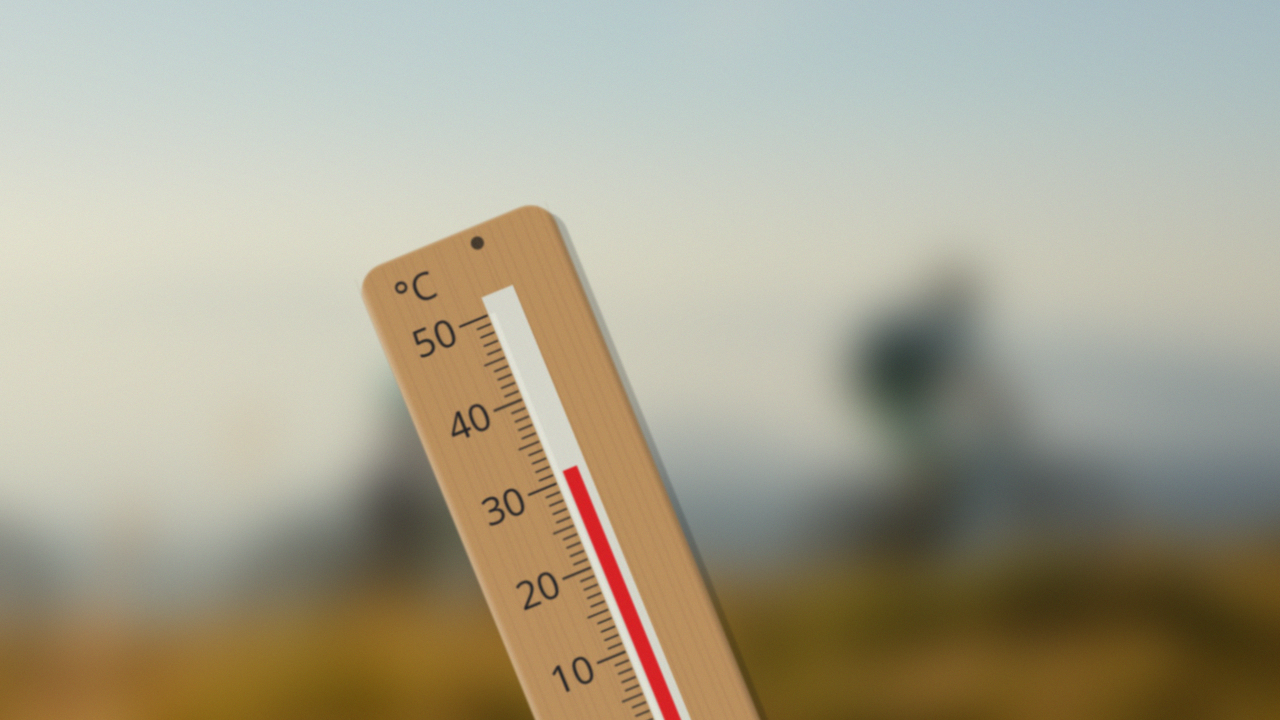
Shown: 31 °C
